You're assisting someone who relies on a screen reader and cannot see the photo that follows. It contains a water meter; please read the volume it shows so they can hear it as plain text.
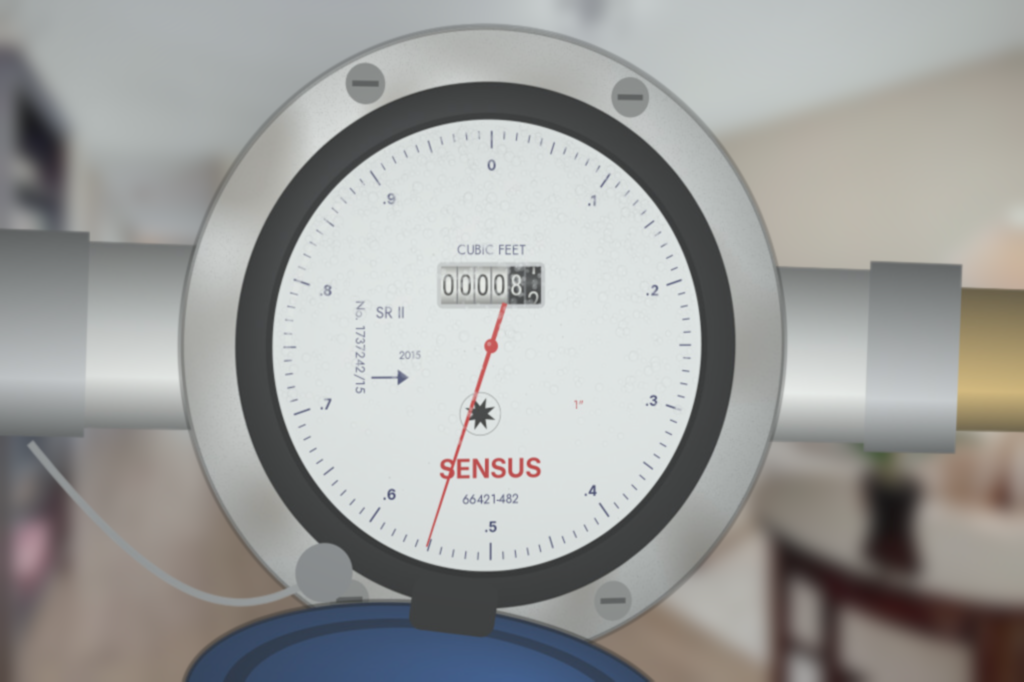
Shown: 81.55 ft³
